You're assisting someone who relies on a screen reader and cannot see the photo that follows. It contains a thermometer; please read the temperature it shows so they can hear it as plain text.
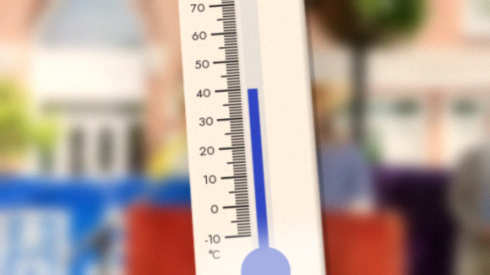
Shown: 40 °C
